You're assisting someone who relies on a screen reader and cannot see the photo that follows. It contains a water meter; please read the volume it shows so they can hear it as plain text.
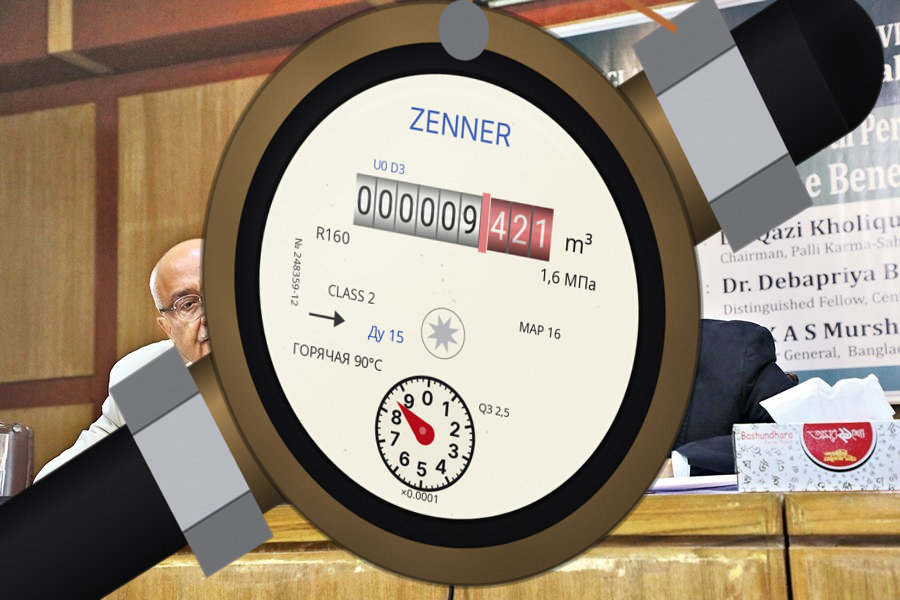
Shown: 9.4218 m³
